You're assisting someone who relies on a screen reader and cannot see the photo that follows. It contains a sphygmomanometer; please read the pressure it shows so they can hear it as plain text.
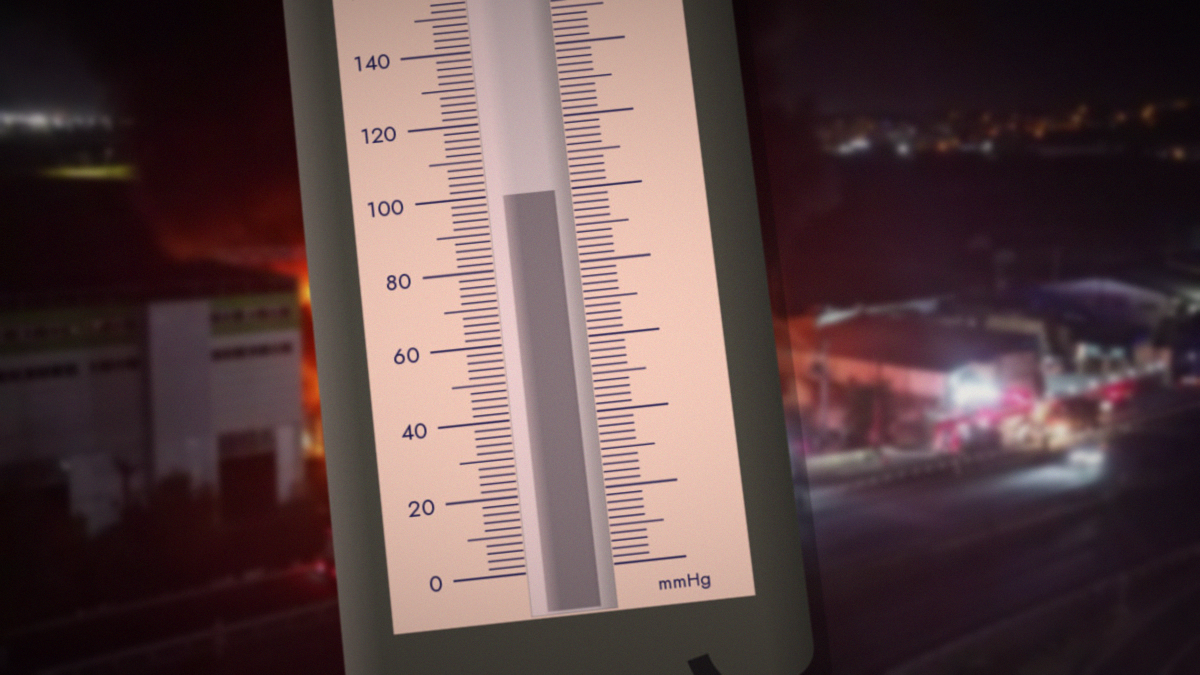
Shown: 100 mmHg
